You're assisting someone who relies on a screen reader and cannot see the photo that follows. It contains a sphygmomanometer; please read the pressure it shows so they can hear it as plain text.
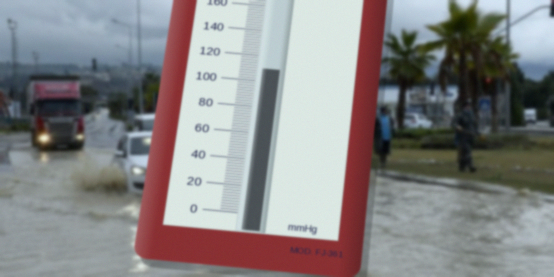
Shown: 110 mmHg
